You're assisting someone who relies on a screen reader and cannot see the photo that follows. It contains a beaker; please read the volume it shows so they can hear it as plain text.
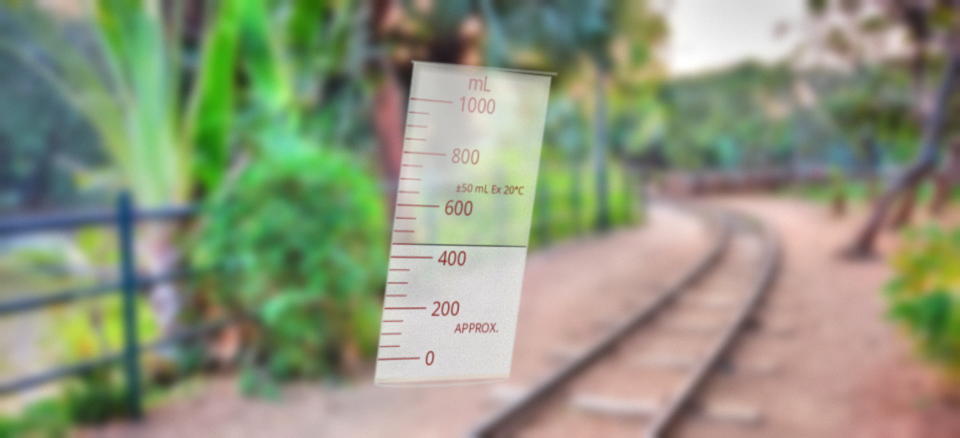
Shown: 450 mL
